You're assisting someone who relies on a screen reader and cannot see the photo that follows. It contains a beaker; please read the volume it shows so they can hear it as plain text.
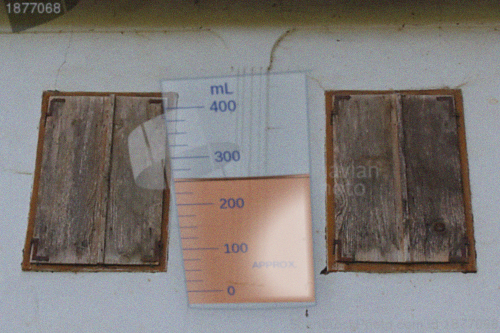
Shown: 250 mL
